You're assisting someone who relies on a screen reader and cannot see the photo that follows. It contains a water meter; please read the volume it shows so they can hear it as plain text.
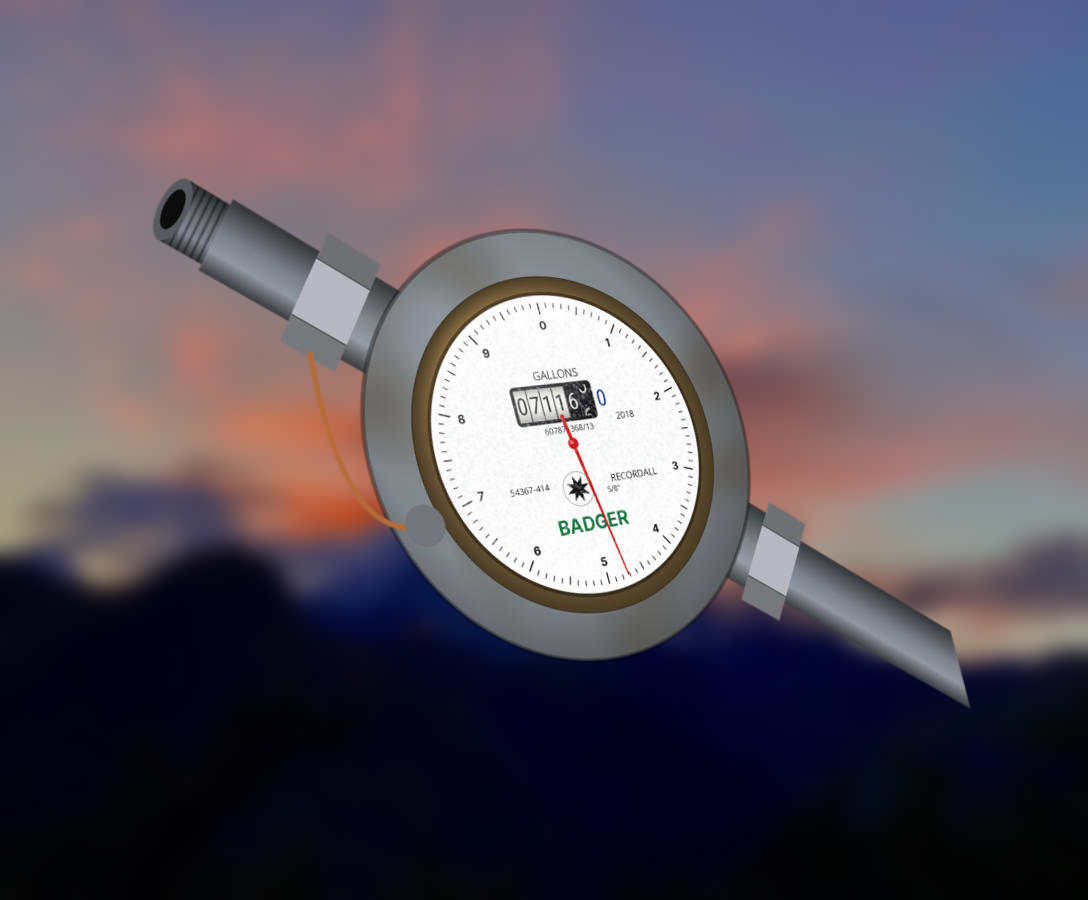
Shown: 711654.7 gal
